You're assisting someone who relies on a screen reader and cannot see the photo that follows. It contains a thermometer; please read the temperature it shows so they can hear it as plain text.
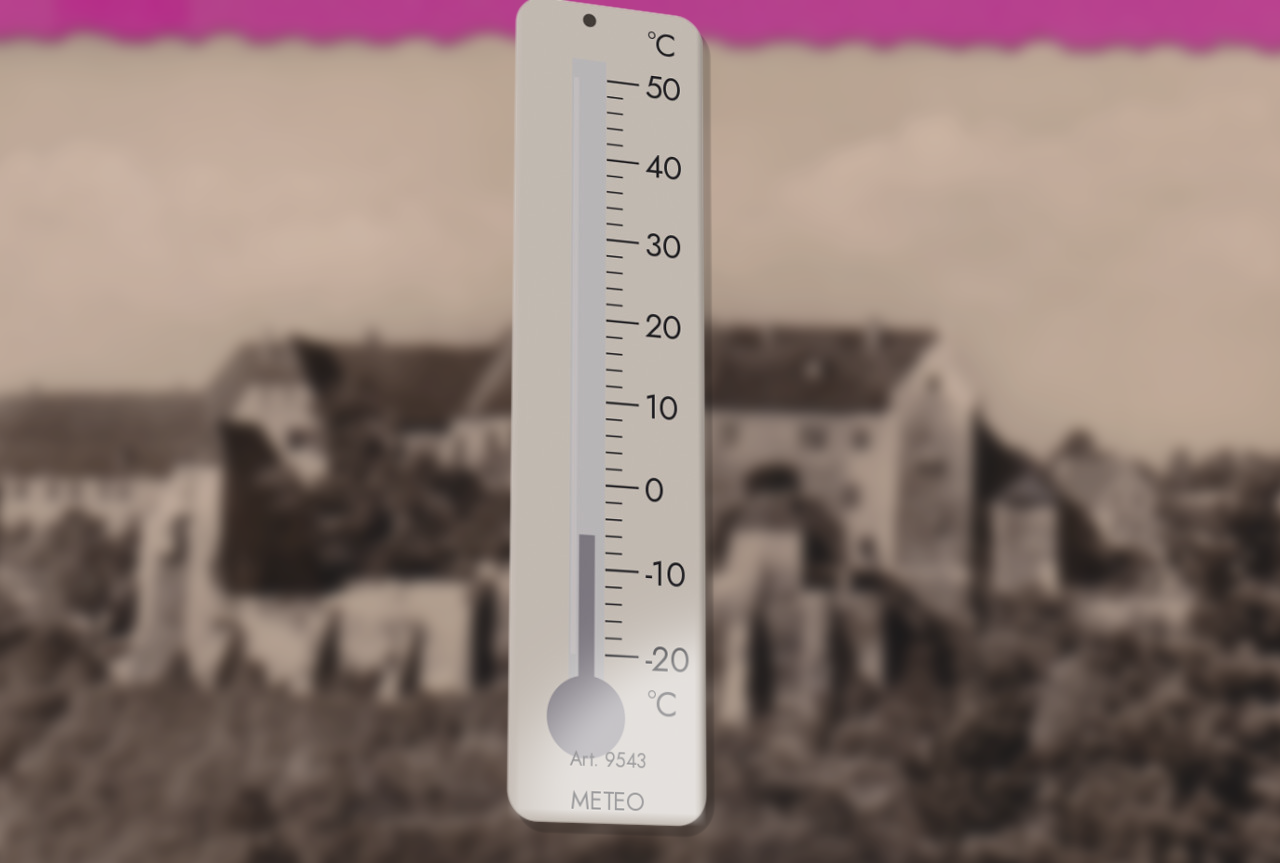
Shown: -6 °C
